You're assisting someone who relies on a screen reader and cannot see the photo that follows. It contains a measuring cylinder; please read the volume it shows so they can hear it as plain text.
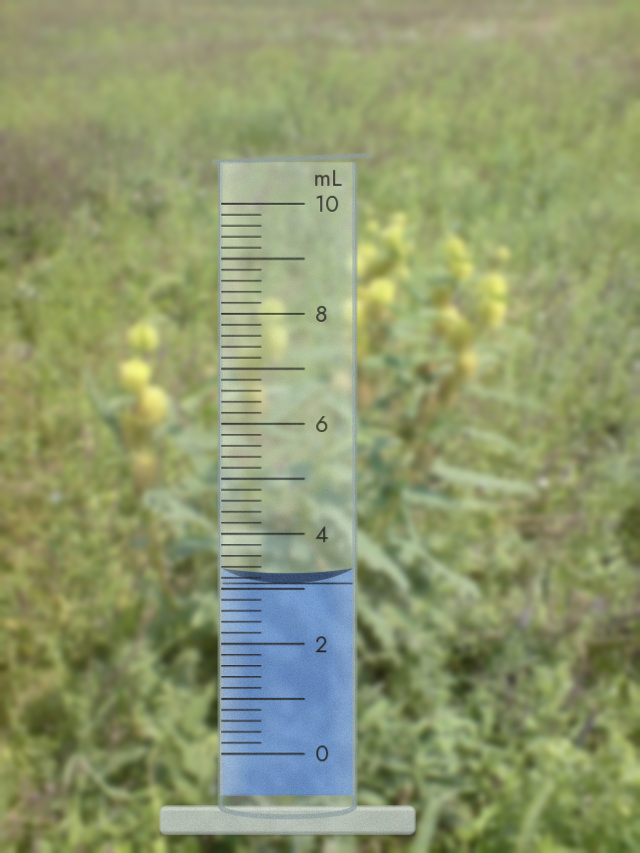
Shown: 3.1 mL
